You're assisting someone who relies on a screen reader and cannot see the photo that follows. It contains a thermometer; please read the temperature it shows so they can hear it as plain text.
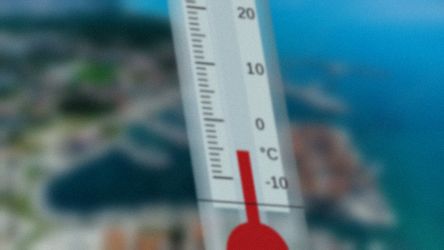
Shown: -5 °C
